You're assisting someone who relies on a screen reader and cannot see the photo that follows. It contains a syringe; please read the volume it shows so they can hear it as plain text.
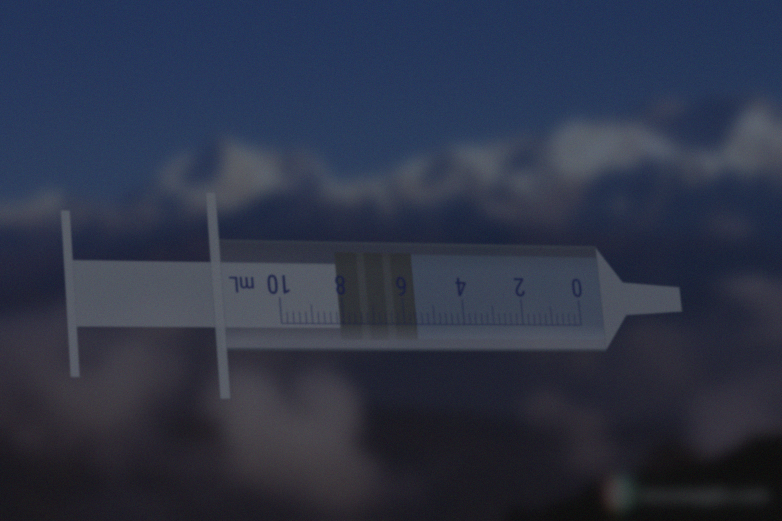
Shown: 5.6 mL
